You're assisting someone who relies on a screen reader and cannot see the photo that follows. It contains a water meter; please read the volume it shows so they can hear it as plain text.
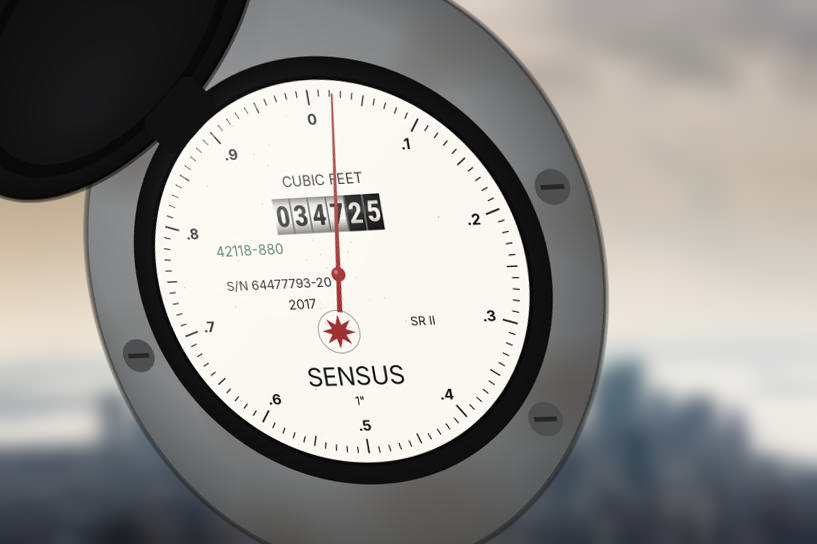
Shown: 34725.02 ft³
